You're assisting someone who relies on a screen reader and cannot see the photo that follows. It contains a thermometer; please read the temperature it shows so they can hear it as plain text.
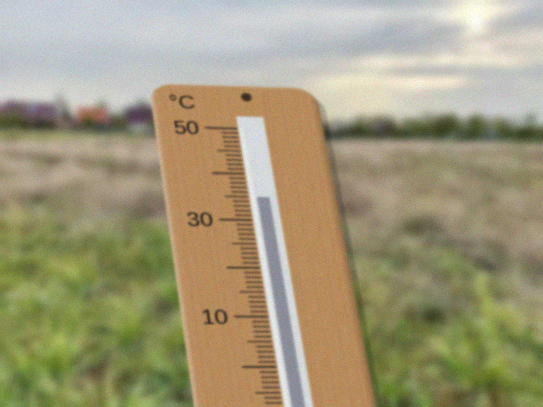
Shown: 35 °C
